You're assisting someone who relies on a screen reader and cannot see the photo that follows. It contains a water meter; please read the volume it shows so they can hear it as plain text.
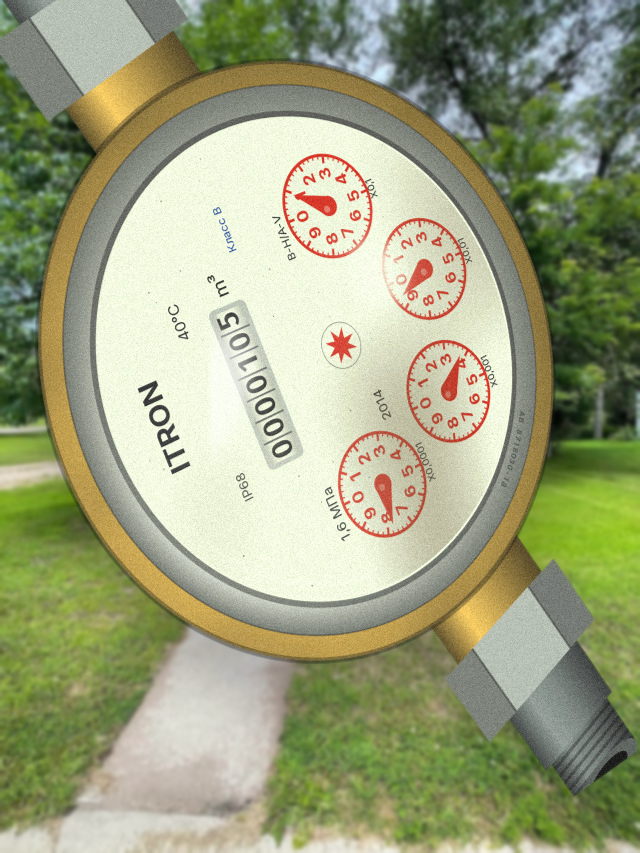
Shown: 105.0937 m³
